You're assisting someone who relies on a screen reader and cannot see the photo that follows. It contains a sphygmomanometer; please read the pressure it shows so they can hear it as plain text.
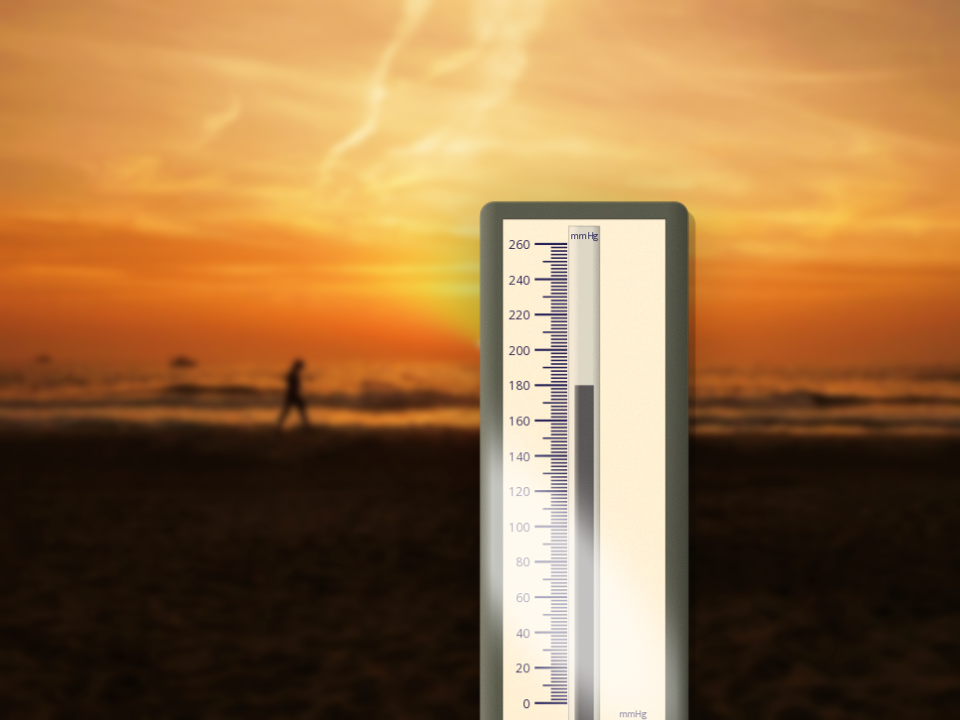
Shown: 180 mmHg
